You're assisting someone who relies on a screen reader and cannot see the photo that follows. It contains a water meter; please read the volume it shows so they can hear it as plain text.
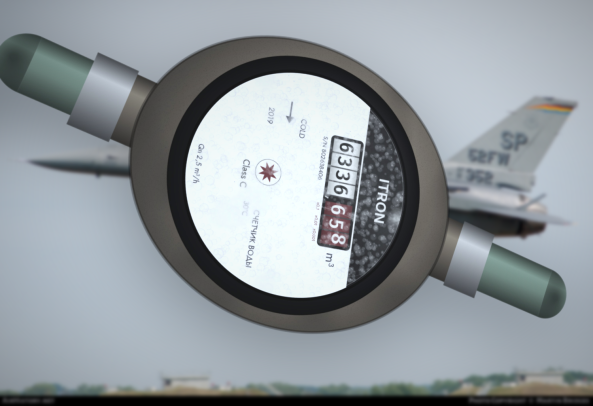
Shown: 6336.658 m³
